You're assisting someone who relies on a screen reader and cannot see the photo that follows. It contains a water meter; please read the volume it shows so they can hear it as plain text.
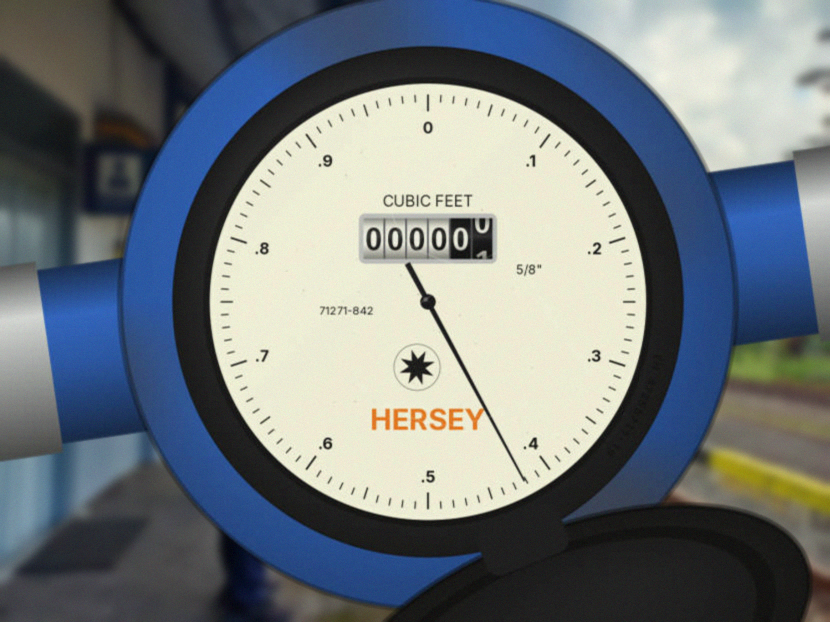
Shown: 0.42 ft³
